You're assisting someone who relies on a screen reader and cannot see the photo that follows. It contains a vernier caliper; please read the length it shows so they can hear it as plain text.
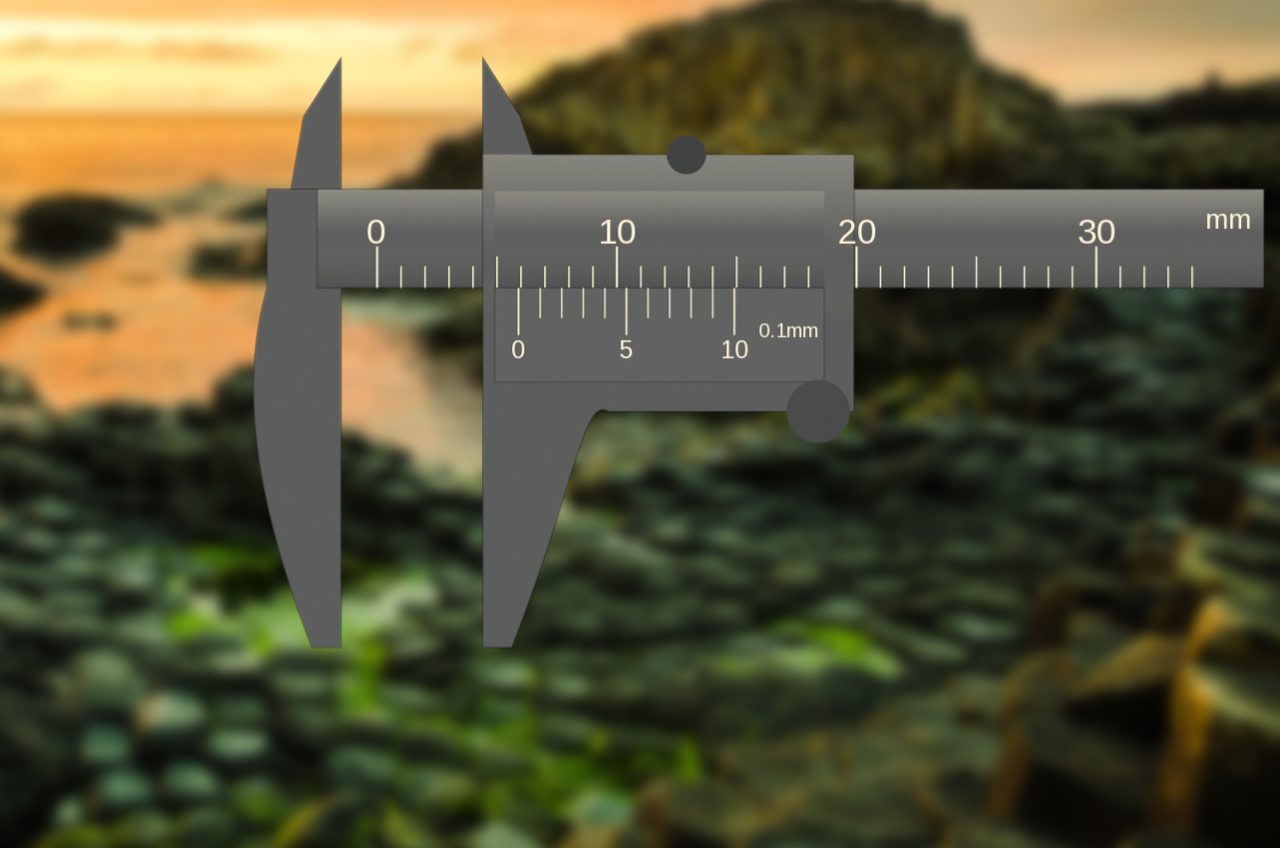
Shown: 5.9 mm
